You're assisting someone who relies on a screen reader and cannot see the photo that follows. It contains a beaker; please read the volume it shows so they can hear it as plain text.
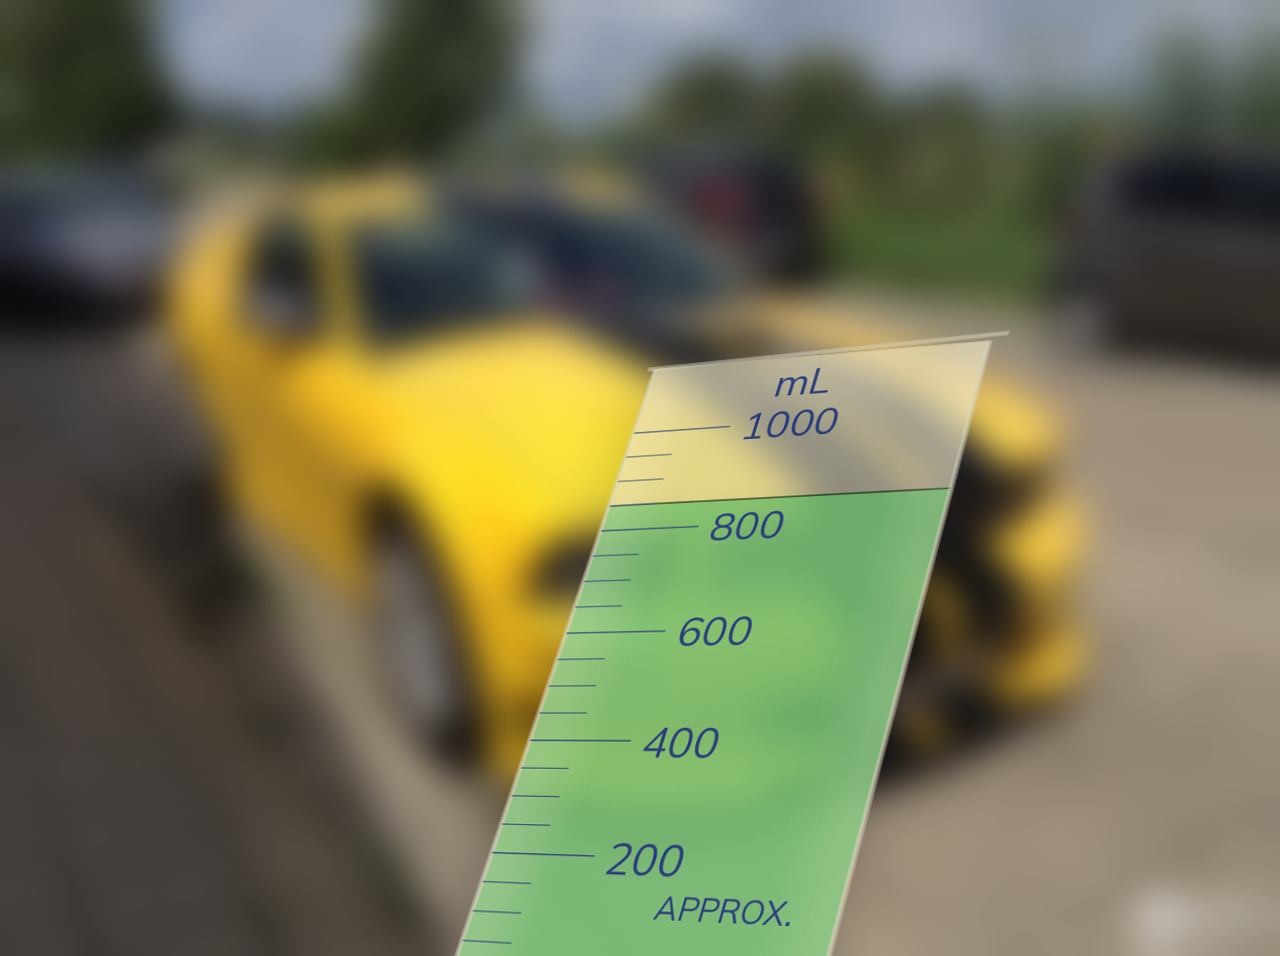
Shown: 850 mL
